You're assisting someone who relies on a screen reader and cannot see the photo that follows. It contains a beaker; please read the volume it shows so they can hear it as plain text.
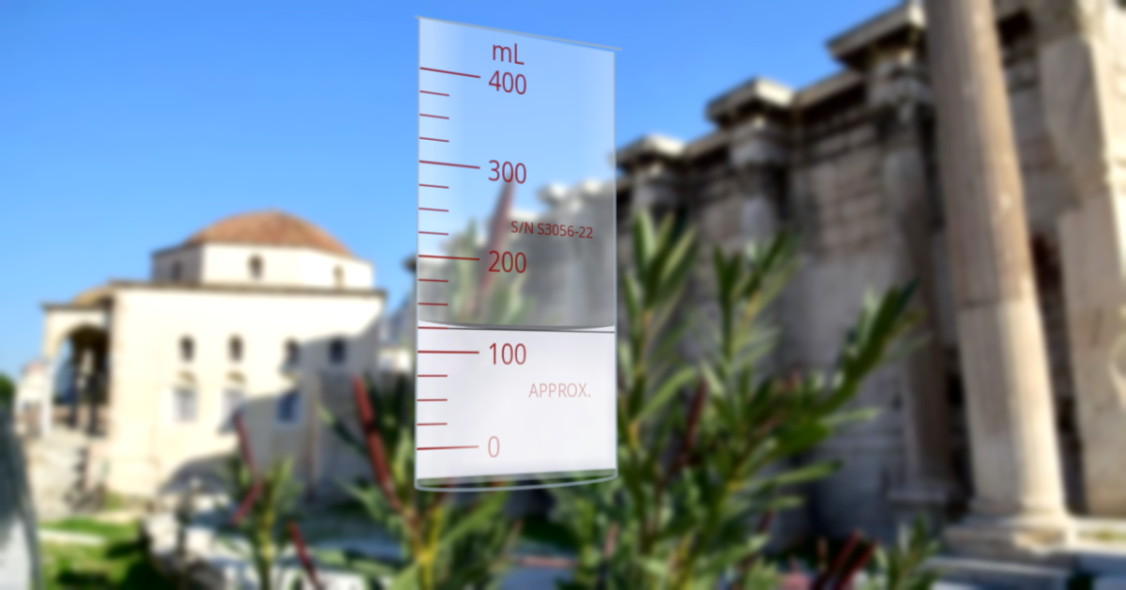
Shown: 125 mL
